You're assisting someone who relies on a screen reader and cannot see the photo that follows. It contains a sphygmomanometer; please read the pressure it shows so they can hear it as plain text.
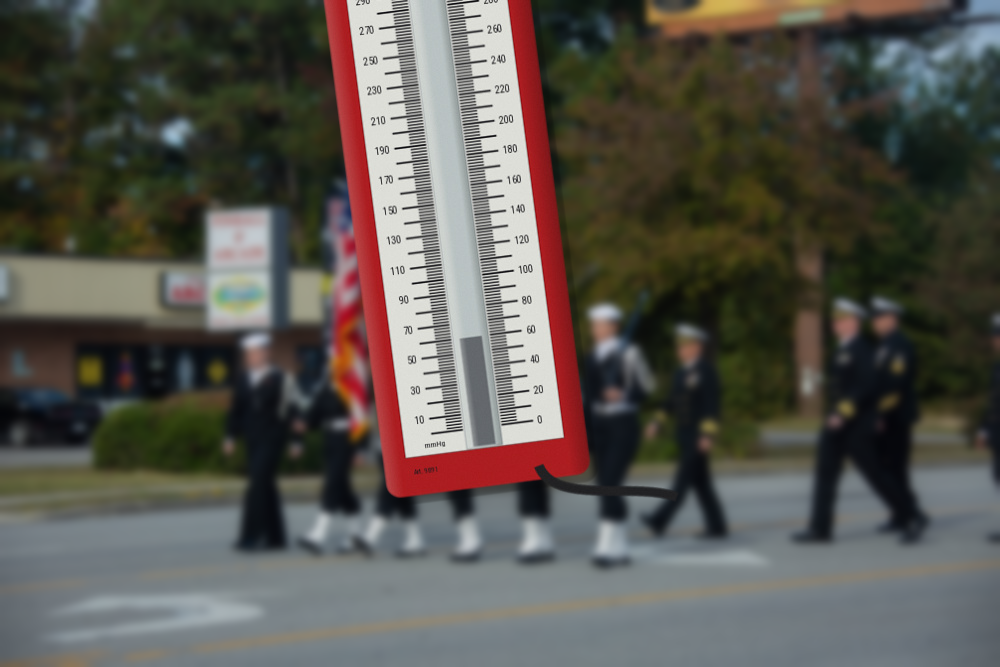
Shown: 60 mmHg
